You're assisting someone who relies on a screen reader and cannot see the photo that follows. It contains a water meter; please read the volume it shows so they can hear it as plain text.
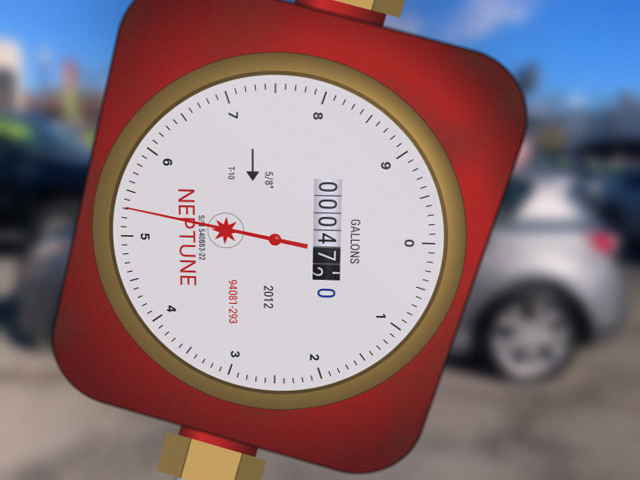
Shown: 4715.3 gal
